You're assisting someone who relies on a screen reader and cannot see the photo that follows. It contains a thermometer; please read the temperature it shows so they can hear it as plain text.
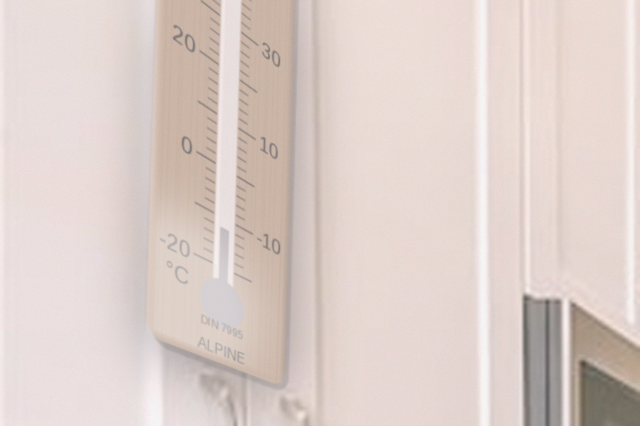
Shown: -12 °C
